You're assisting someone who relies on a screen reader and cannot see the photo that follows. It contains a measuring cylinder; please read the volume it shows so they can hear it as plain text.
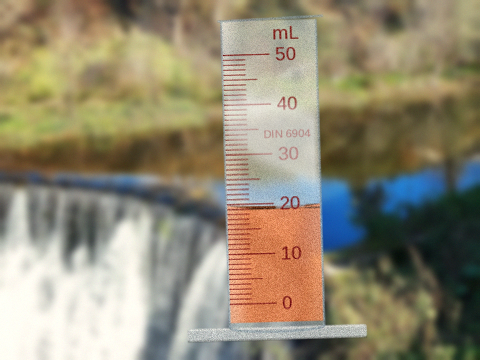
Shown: 19 mL
